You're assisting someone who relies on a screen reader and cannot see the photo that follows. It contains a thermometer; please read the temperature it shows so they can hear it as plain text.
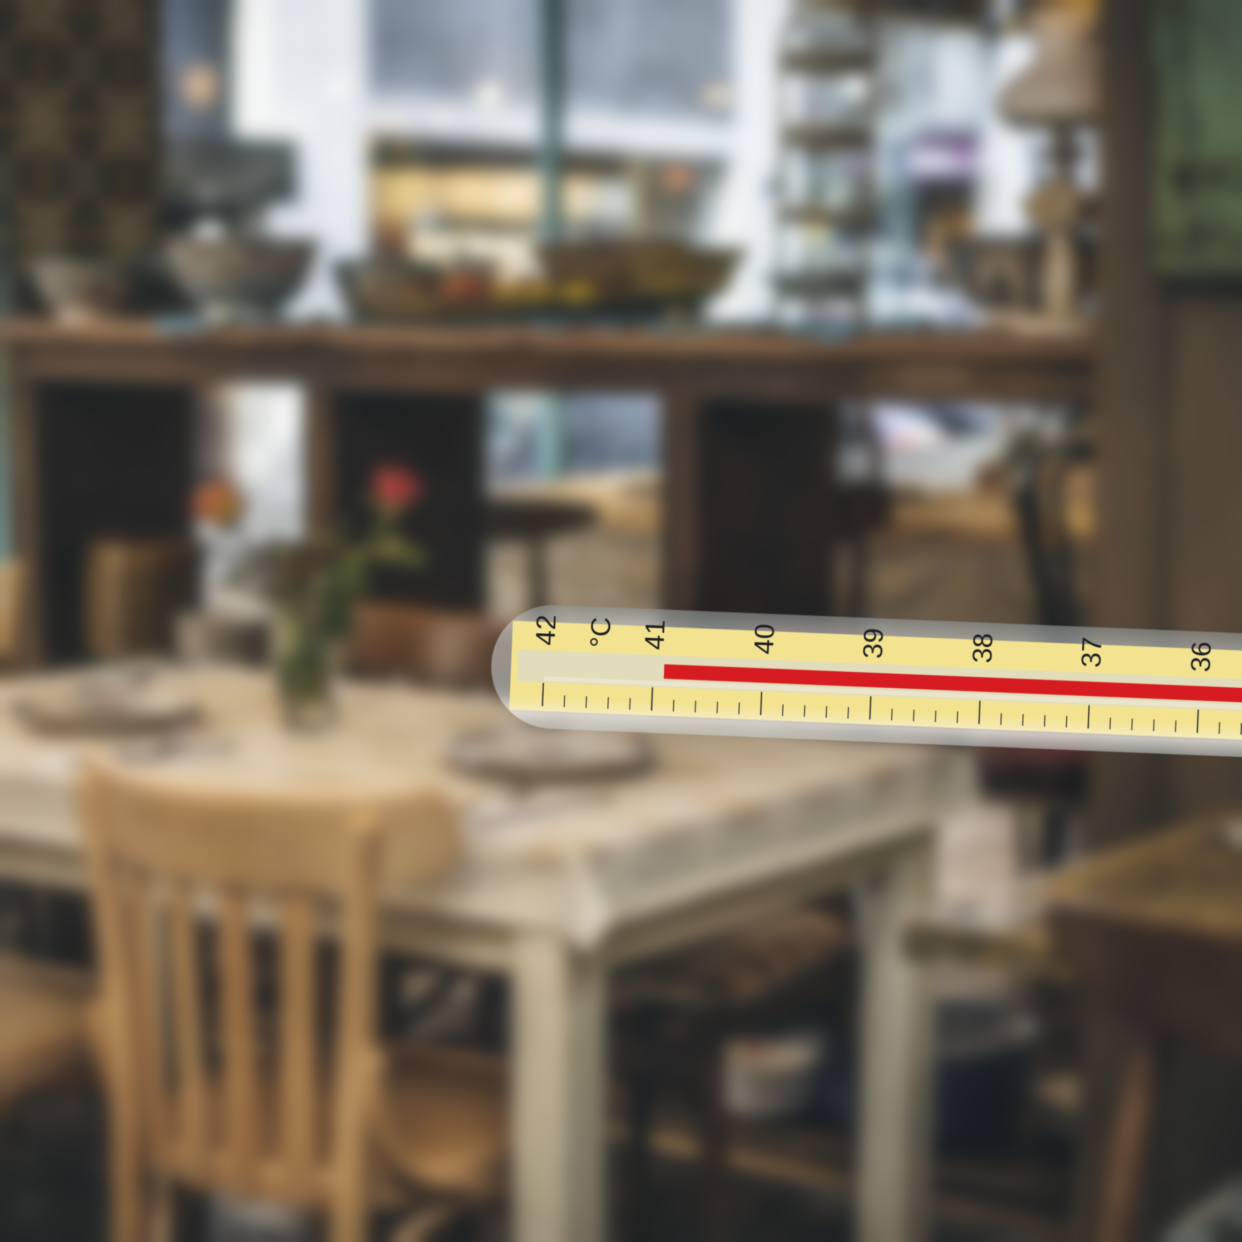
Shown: 40.9 °C
